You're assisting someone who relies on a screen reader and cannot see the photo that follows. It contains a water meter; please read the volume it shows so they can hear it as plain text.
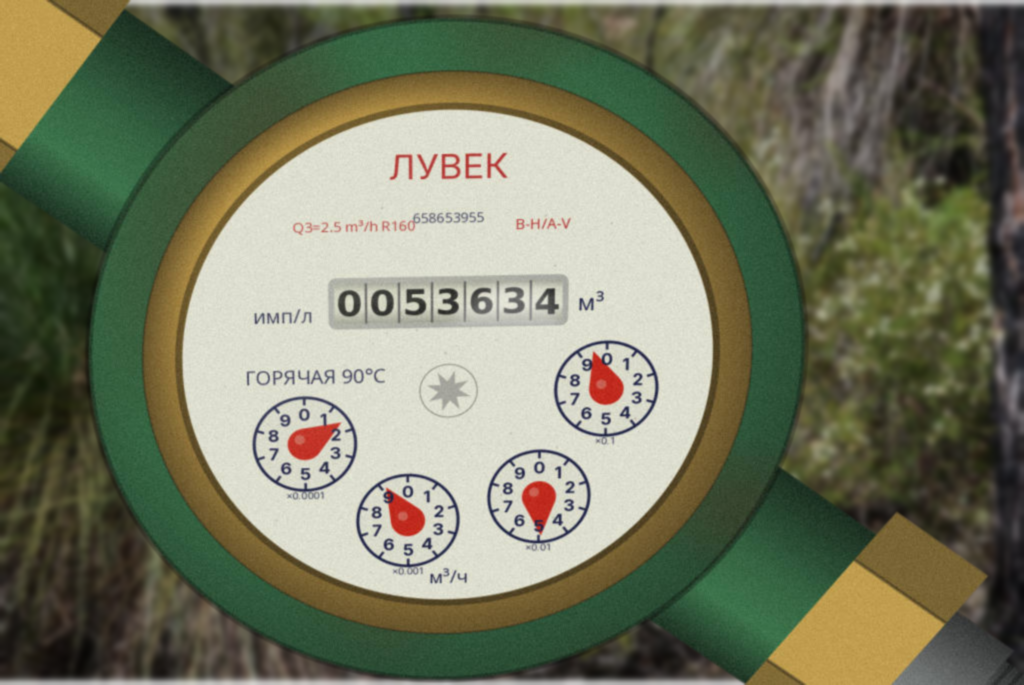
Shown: 53633.9491 m³
